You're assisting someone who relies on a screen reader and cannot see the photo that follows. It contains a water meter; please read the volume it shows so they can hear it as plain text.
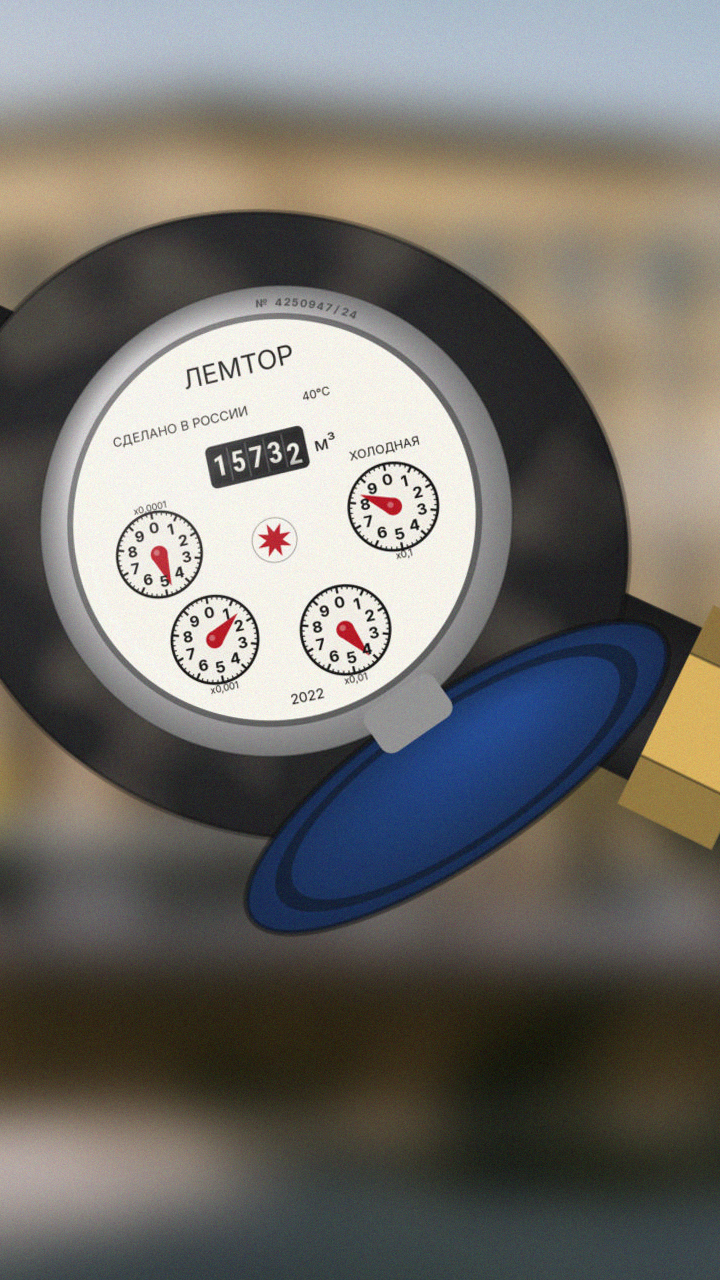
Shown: 15731.8414 m³
